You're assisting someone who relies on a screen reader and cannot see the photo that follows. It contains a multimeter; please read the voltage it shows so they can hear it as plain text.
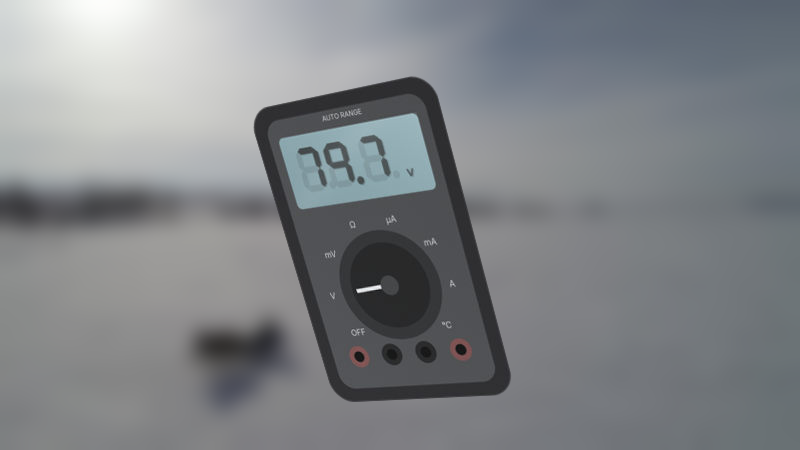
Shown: 79.7 V
